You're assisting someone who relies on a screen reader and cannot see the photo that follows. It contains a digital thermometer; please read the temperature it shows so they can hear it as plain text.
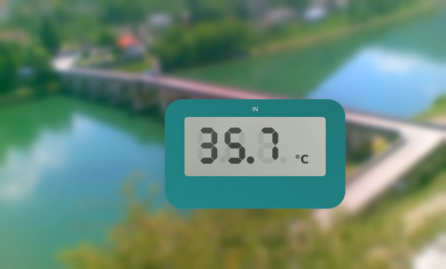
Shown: 35.7 °C
